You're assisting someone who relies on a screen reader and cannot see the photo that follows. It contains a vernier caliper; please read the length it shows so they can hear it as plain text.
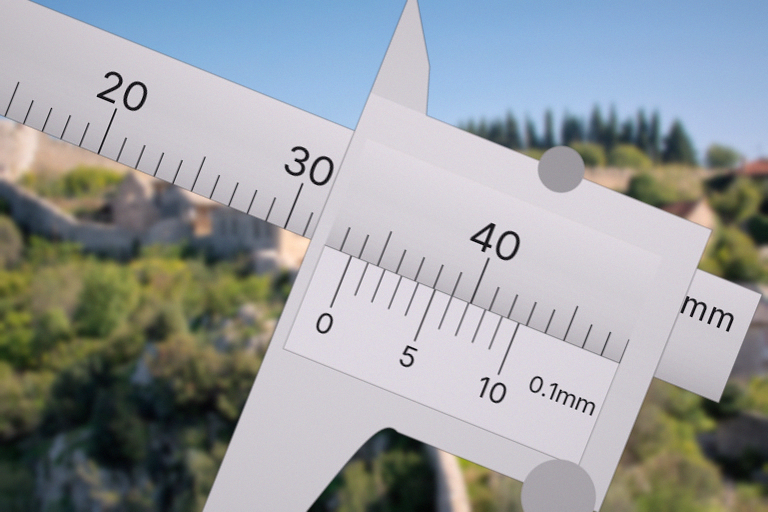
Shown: 33.6 mm
